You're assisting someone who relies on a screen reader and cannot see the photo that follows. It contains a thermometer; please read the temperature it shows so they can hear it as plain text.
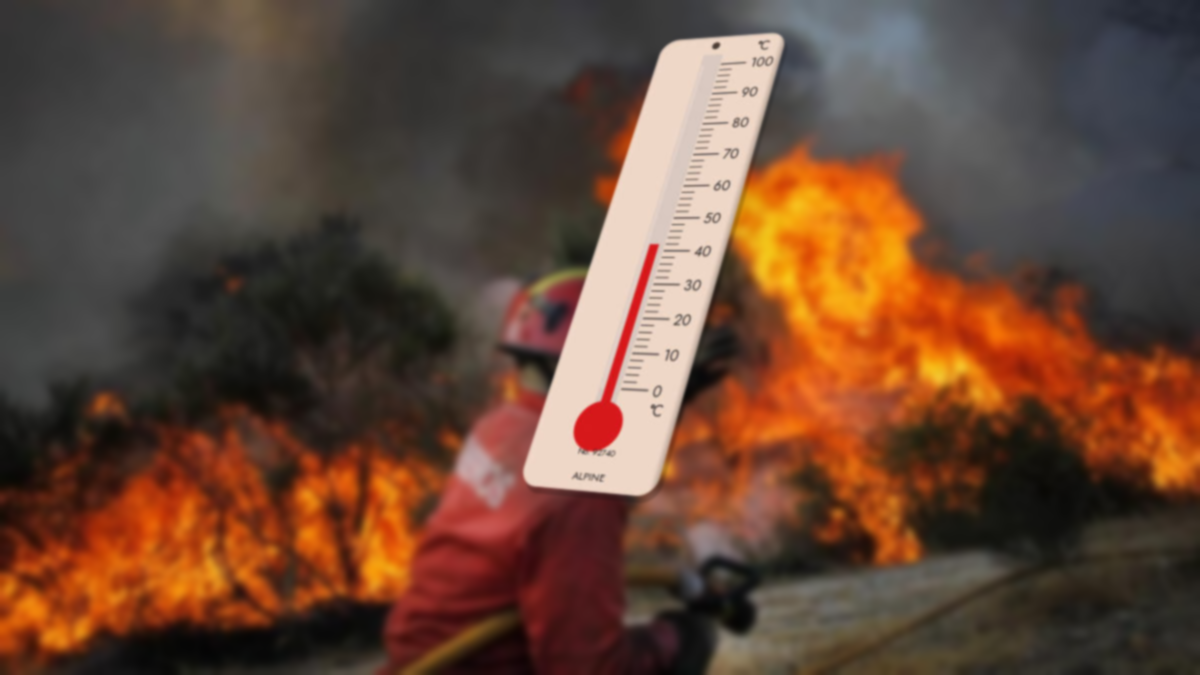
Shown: 42 °C
